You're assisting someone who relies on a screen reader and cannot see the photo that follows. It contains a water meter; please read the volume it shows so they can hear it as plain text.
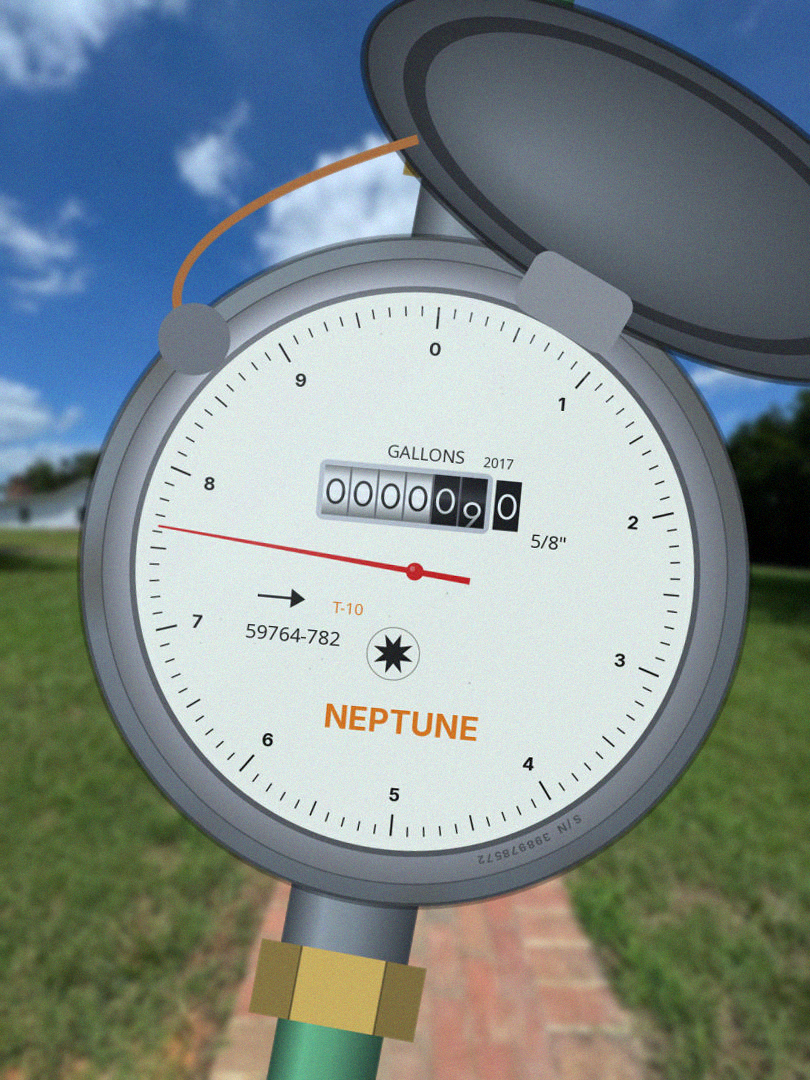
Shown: 87.6 gal
